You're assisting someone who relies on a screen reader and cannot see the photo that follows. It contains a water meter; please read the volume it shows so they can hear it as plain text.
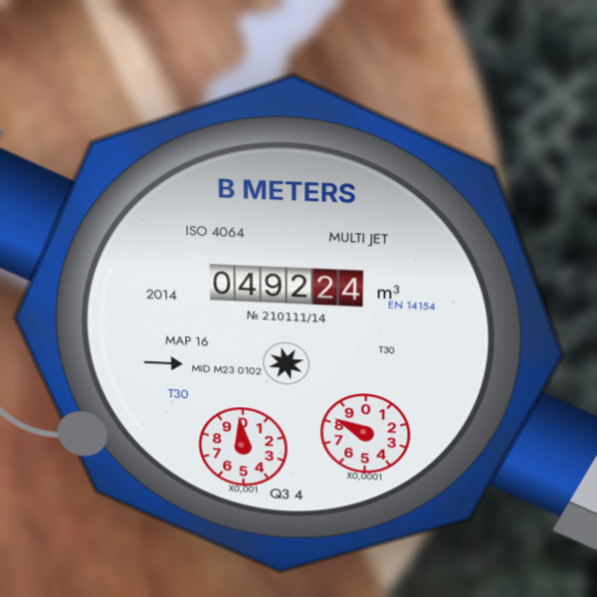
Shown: 492.2398 m³
